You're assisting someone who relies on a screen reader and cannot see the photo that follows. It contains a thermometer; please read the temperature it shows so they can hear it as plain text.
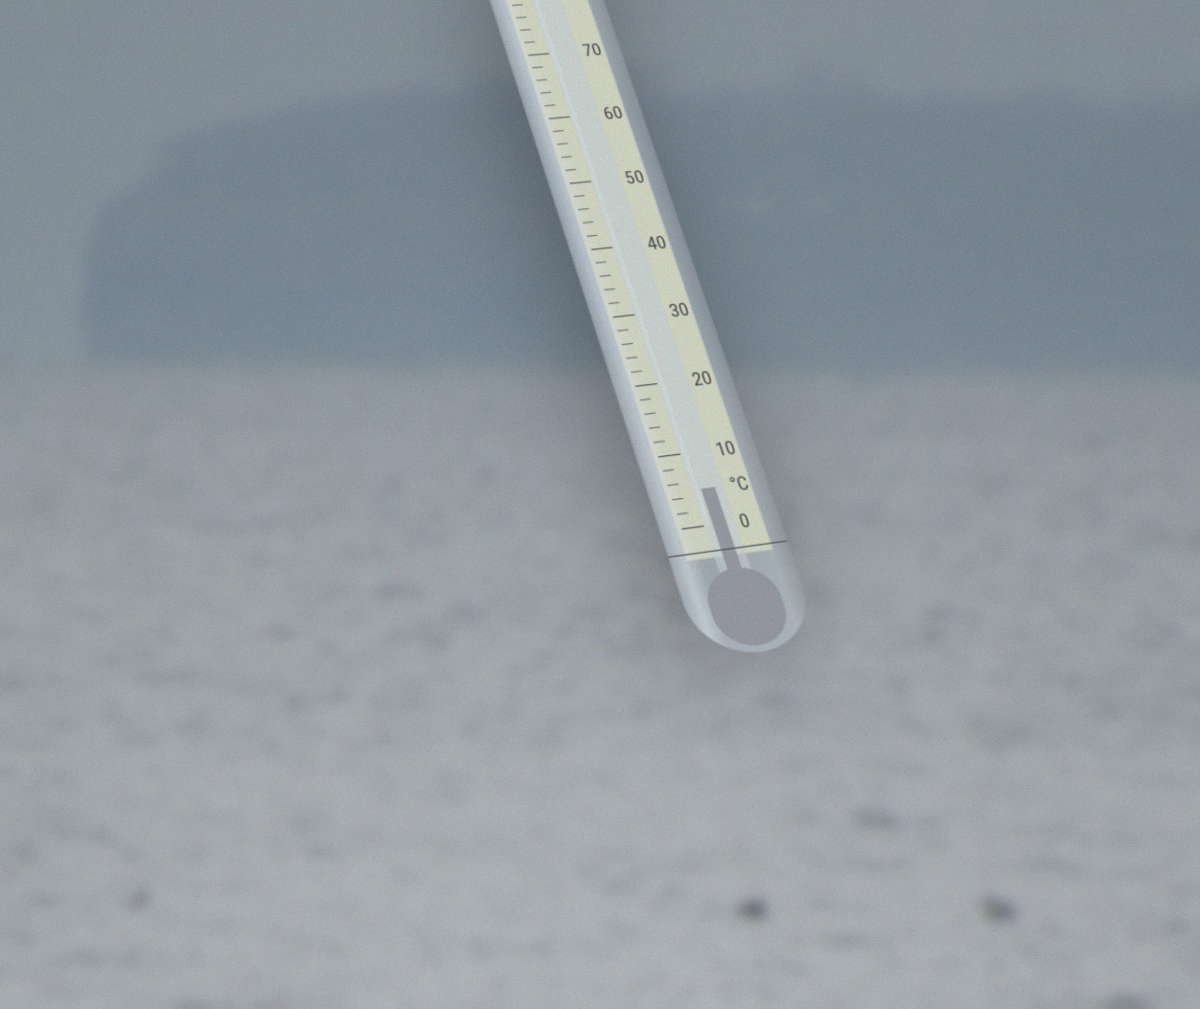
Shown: 5 °C
